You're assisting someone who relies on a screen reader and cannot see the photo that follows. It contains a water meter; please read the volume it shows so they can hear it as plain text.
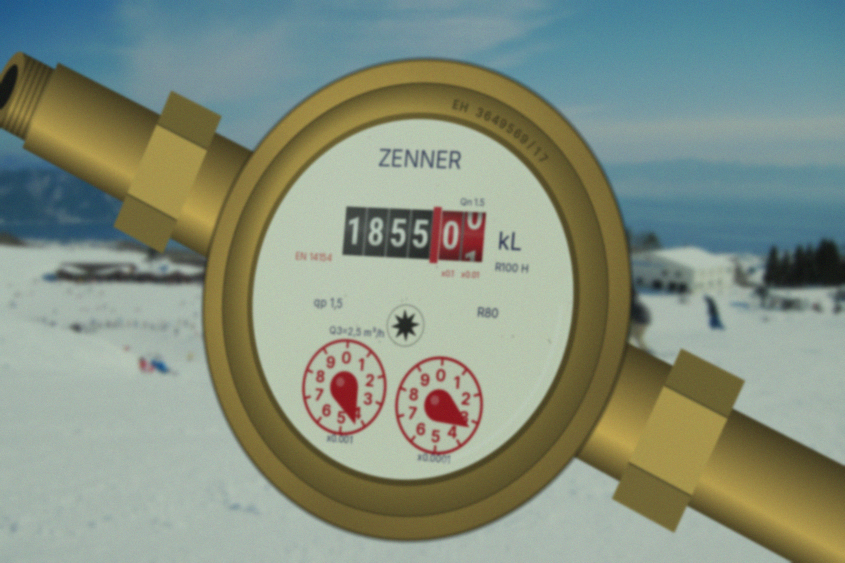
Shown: 1855.0043 kL
